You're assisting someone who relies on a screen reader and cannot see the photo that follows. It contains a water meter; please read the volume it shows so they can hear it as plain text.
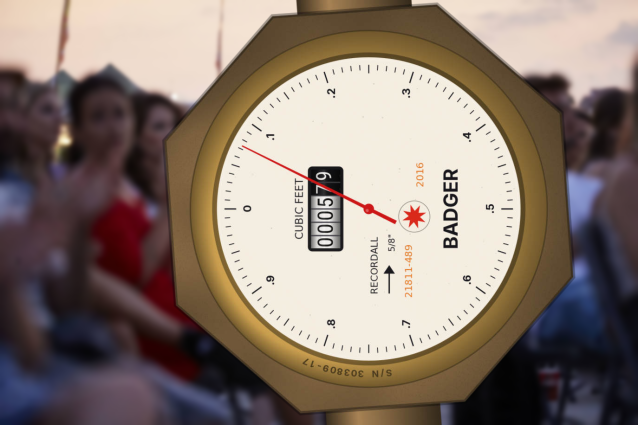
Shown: 579.07 ft³
